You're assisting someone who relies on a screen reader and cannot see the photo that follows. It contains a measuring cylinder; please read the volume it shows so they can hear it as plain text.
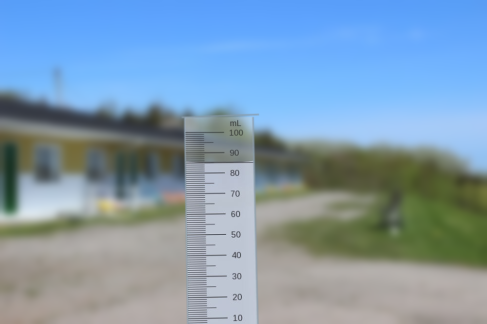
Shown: 85 mL
